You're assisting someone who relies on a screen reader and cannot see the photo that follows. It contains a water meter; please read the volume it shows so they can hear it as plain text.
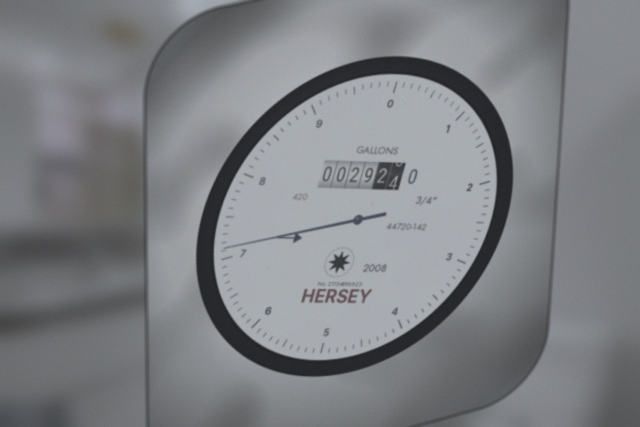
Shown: 29237.1 gal
